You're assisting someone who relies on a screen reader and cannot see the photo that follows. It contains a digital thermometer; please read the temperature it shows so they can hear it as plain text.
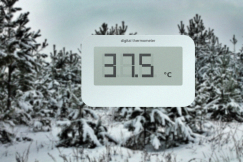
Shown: 37.5 °C
